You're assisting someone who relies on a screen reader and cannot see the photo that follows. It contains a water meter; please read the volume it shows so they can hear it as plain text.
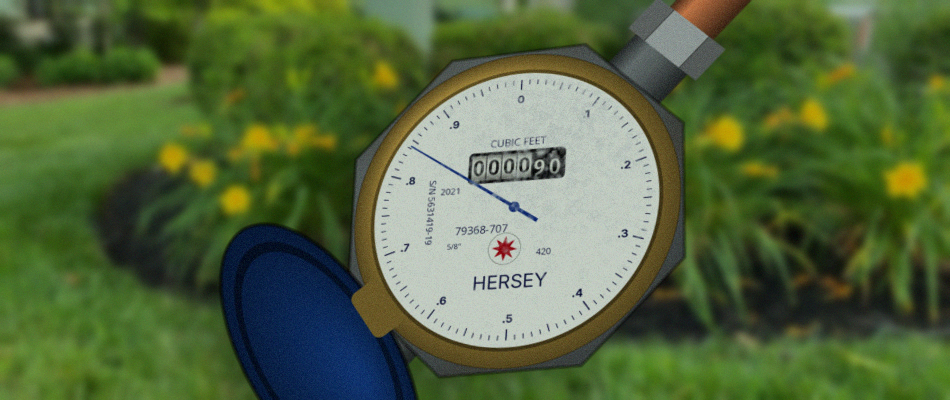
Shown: 89.84 ft³
